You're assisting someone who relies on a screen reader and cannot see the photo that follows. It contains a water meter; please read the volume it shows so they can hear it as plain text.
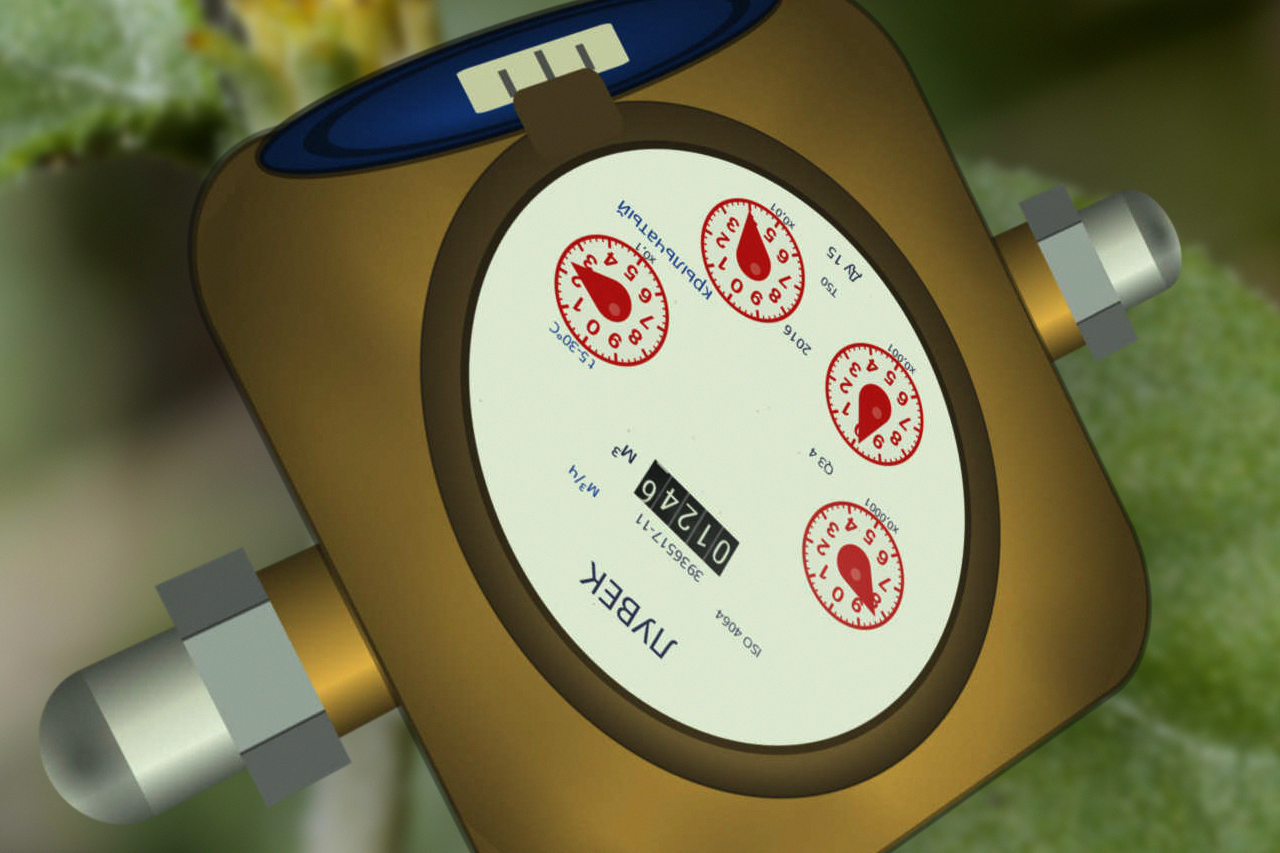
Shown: 1246.2398 m³
